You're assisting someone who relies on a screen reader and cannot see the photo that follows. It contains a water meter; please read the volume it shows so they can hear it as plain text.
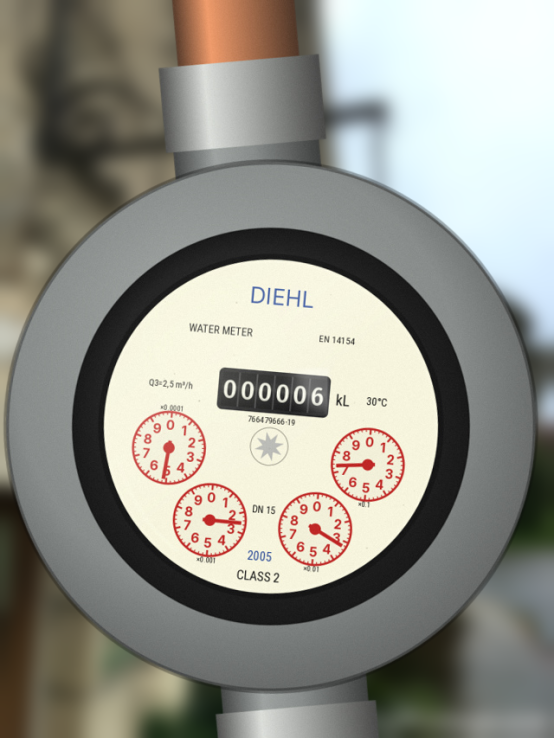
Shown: 6.7325 kL
